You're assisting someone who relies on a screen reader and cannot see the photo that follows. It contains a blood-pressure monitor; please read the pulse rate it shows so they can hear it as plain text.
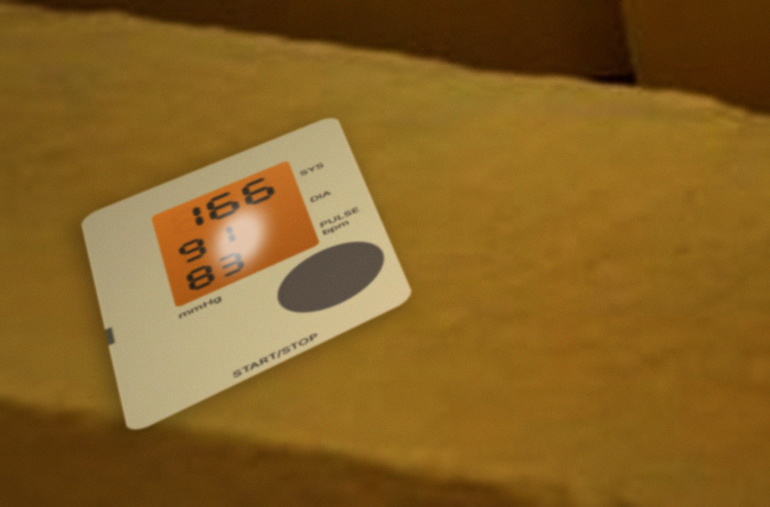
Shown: 83 bpm
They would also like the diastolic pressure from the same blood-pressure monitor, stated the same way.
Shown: 91 mmHg
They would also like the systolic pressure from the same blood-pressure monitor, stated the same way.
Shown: 166 mmHg
